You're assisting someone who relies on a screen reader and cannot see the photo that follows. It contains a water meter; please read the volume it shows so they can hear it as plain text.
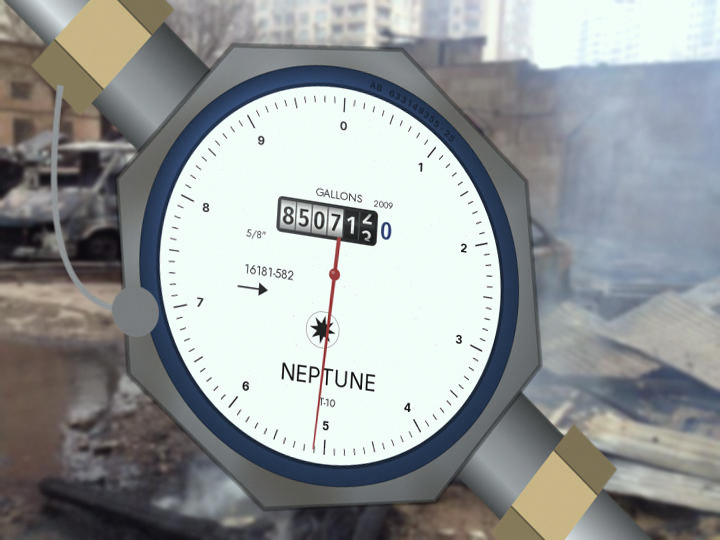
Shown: 8507125.1 gal
